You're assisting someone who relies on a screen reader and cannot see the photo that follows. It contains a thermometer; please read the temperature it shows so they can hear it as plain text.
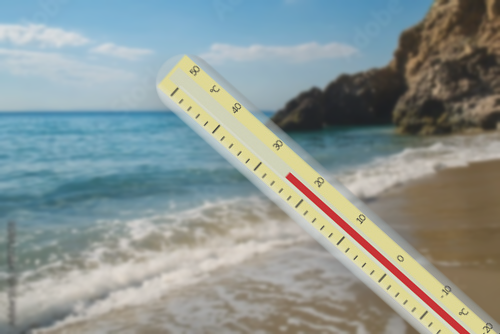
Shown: 25 °C
